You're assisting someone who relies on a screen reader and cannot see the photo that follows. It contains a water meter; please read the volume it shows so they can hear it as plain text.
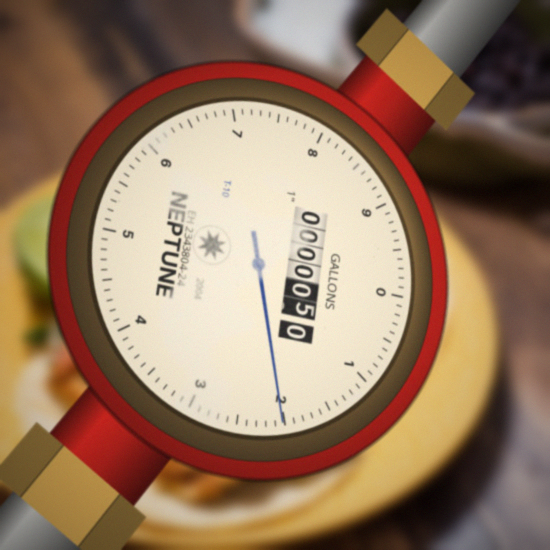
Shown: 52.0 gal
